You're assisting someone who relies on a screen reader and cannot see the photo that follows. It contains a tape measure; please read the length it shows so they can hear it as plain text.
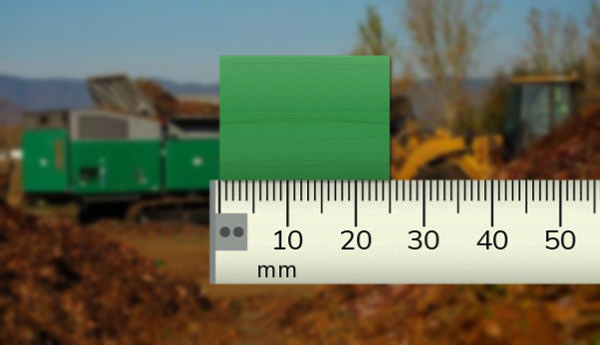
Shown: 25 mm
